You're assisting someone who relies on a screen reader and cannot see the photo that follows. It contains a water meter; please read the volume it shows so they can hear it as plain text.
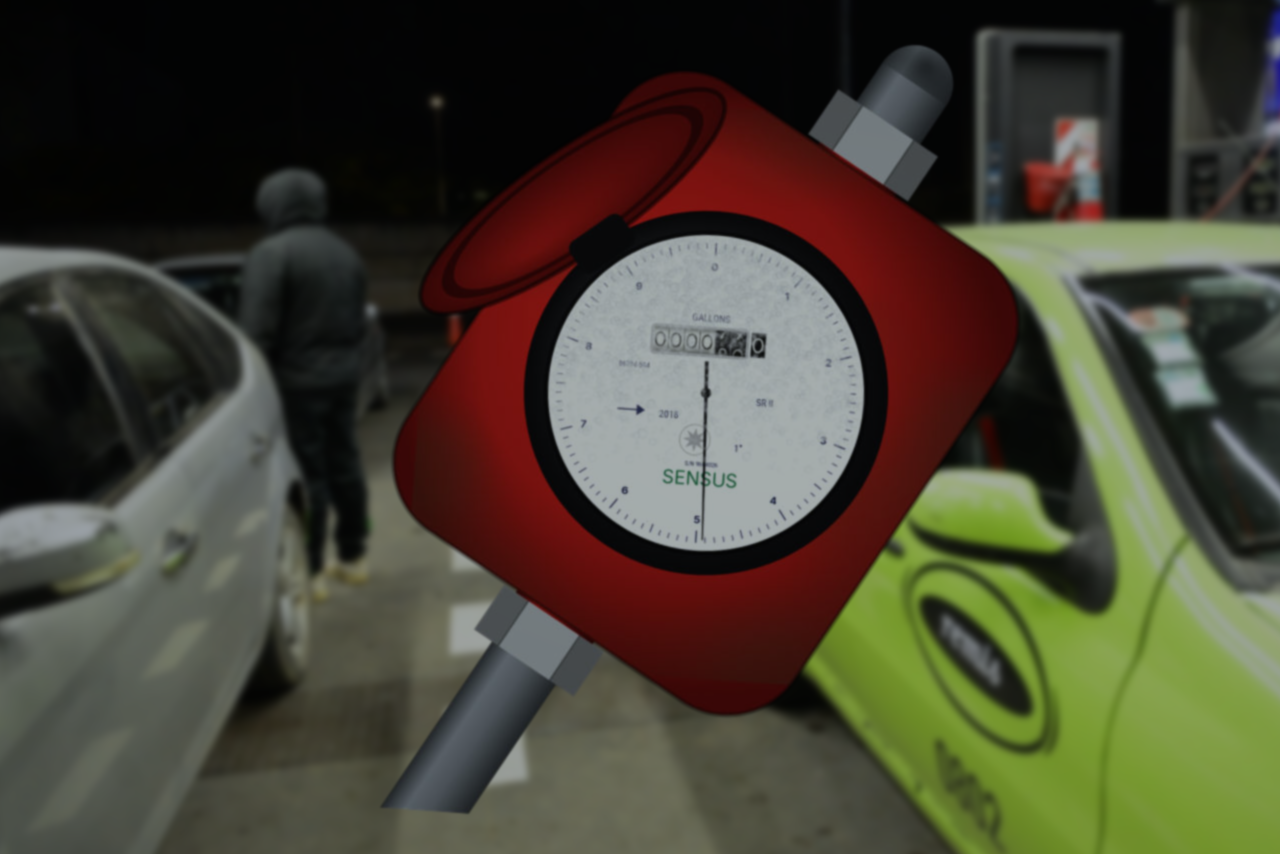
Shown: 794.9 gal
